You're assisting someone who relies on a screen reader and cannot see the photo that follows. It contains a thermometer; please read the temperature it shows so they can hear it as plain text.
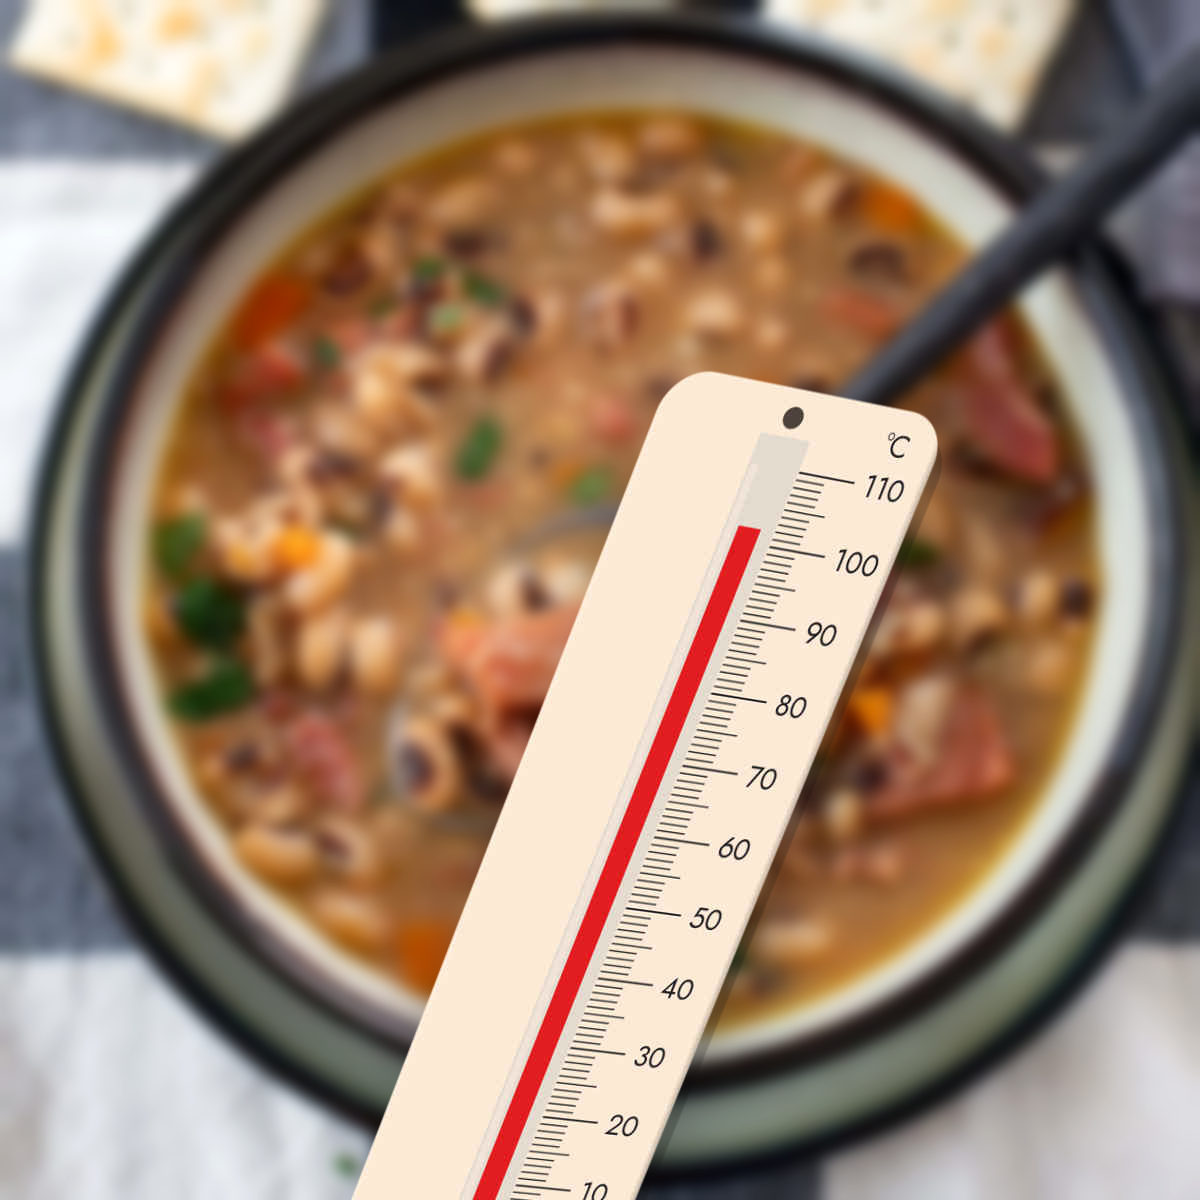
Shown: 102 °C
